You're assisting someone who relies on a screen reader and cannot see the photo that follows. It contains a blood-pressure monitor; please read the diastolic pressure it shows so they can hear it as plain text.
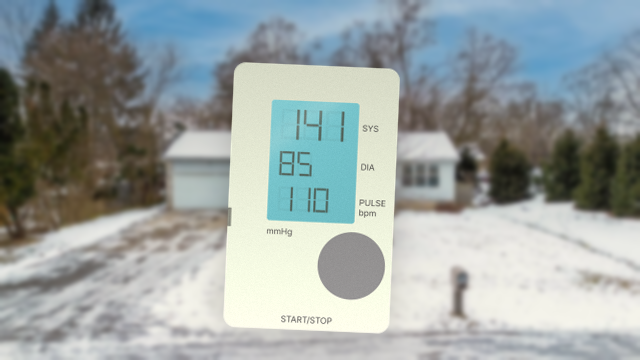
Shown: 85 mmHg
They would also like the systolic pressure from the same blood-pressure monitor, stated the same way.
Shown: 141 mmHg
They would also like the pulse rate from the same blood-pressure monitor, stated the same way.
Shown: 110 bpm
